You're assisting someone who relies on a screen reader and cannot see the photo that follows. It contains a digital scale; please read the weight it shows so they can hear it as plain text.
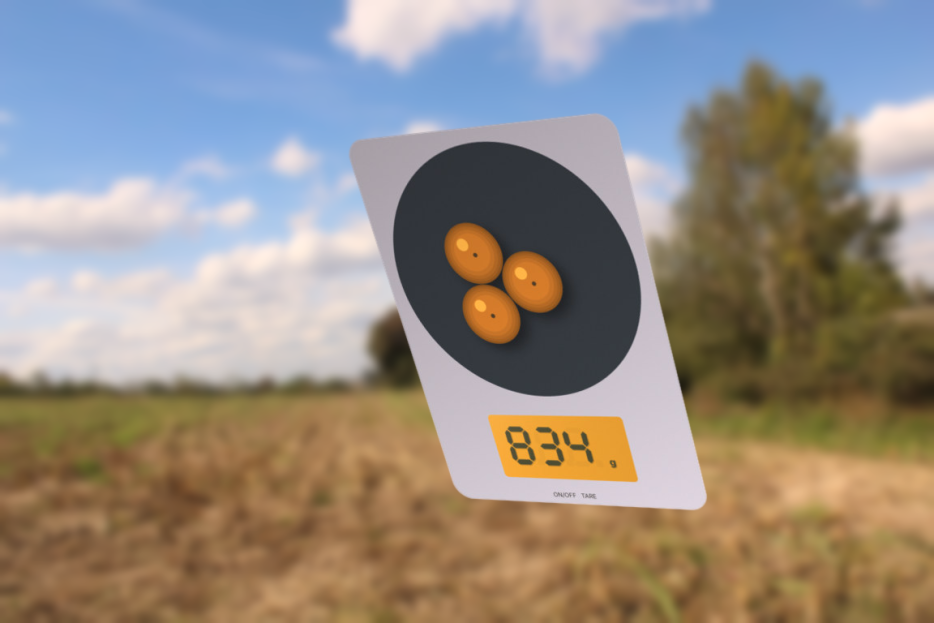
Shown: 834 g
